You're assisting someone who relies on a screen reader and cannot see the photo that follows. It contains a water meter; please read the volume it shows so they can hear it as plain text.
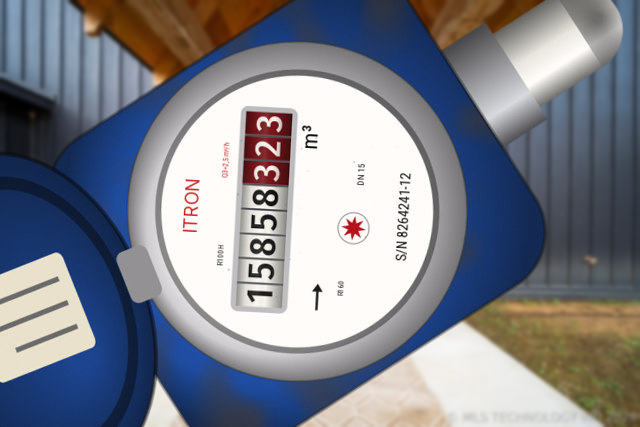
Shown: 15858.323 m³
